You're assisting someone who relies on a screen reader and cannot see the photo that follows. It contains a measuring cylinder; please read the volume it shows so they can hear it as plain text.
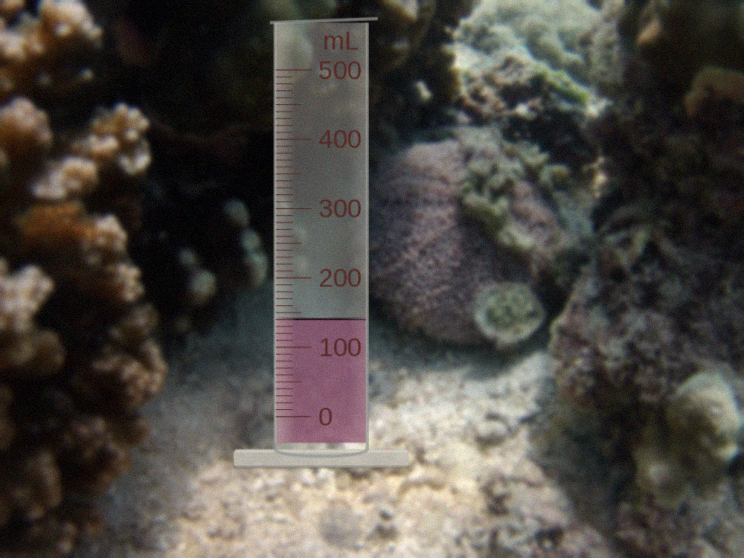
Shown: 140 mL
